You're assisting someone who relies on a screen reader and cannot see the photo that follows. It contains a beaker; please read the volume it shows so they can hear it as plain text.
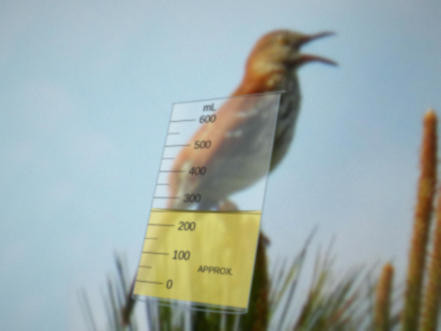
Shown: 250 mL
